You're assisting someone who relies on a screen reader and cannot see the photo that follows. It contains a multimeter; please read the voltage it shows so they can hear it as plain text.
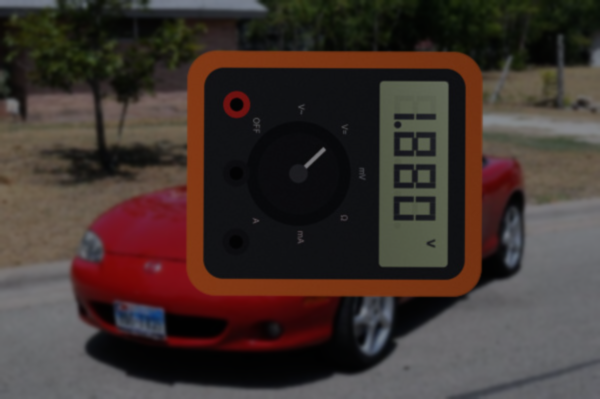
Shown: 1.880 V
